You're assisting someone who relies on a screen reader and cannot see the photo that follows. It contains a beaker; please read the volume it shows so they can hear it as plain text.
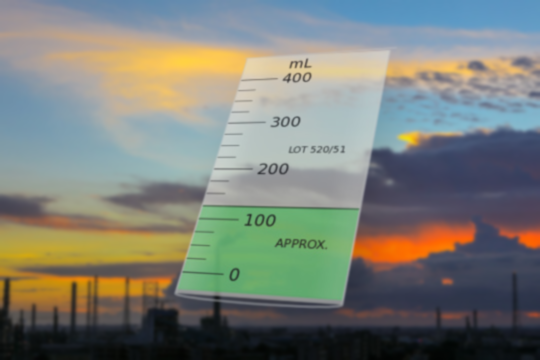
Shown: 125 mL
